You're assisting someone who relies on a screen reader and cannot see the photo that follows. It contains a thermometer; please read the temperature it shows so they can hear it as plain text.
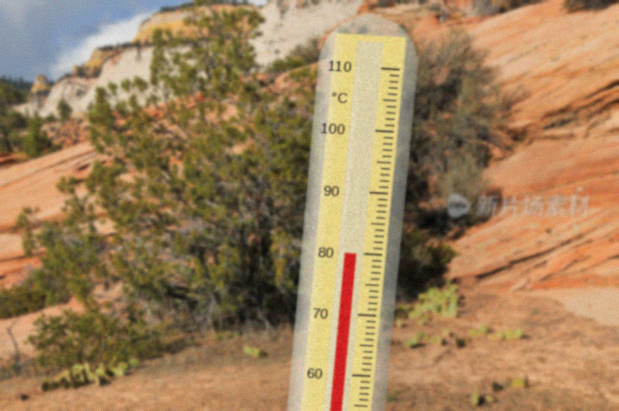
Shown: 80 °C
